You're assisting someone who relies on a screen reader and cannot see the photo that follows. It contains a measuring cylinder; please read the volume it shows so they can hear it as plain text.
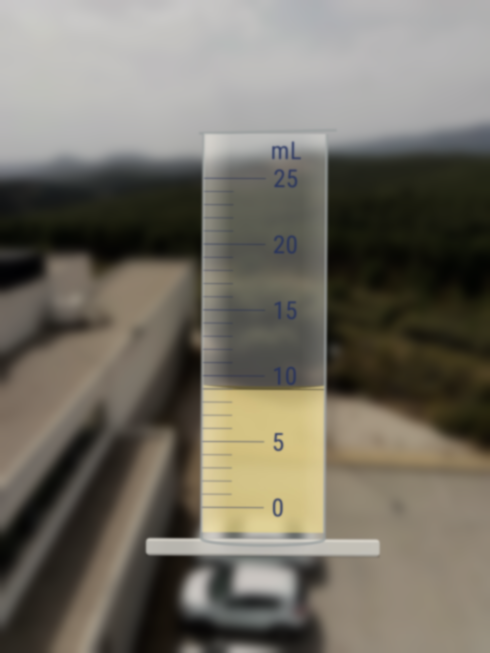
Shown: 9 mL
